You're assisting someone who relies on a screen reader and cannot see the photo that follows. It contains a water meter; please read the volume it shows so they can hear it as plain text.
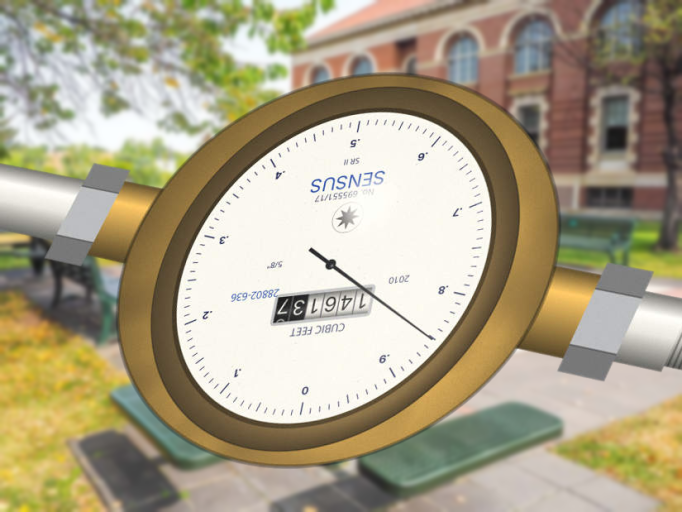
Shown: 146136.85 ft³
